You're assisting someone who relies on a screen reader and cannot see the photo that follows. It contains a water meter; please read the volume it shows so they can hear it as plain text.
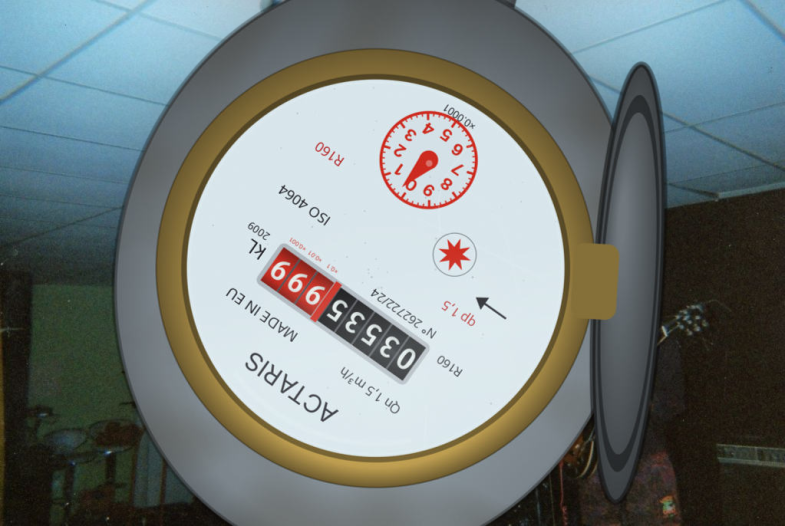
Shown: 3535.9990 kL
